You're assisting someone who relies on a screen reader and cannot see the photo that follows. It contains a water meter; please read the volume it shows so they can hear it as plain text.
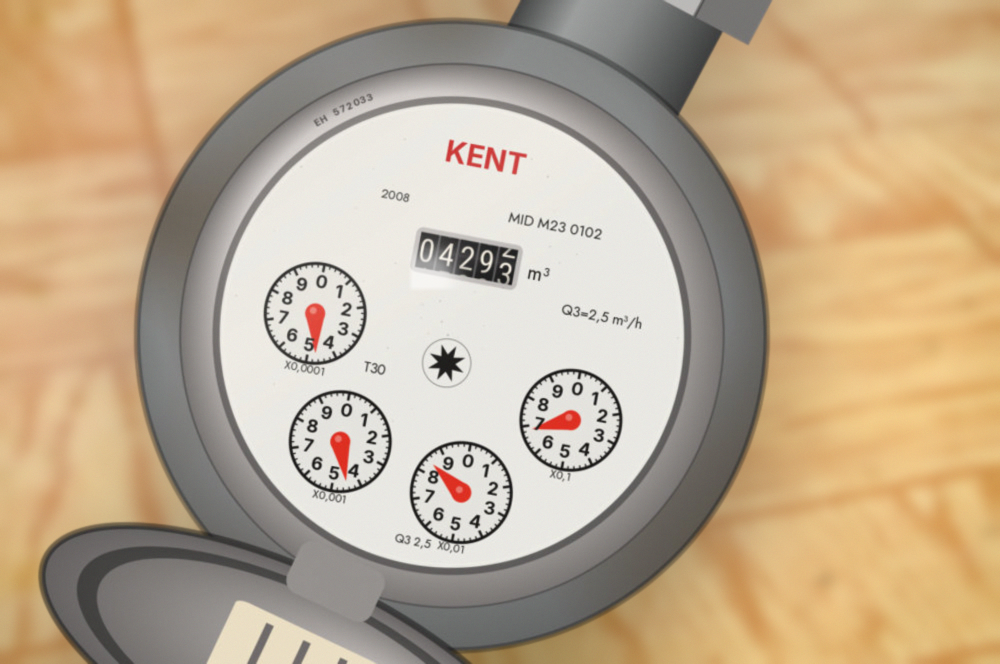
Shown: 4292.6844 m³
